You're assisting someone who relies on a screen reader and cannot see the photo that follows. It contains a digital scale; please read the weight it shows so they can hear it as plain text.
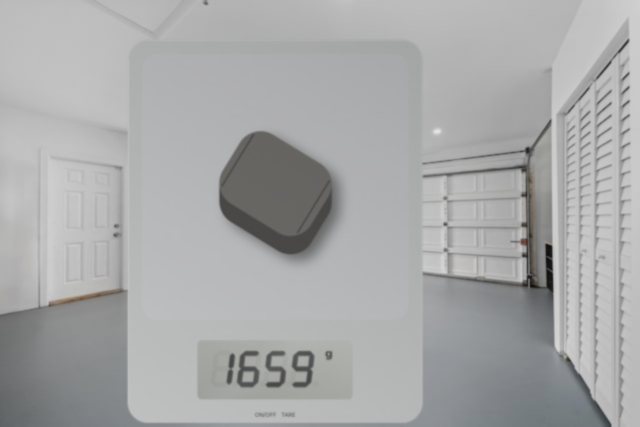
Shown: 1659 g
